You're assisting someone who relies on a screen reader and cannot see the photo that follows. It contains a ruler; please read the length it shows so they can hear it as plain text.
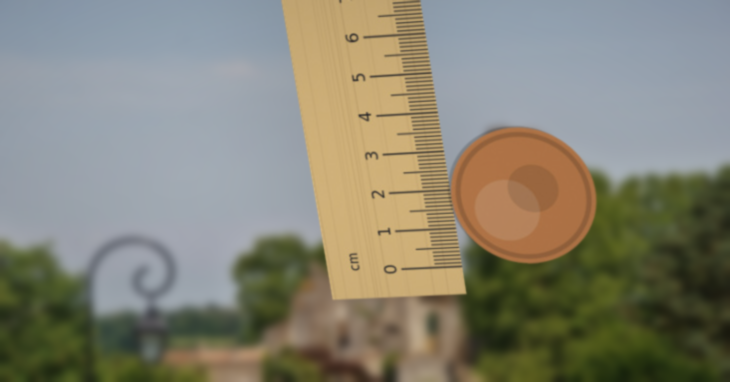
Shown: 3.5 cm
